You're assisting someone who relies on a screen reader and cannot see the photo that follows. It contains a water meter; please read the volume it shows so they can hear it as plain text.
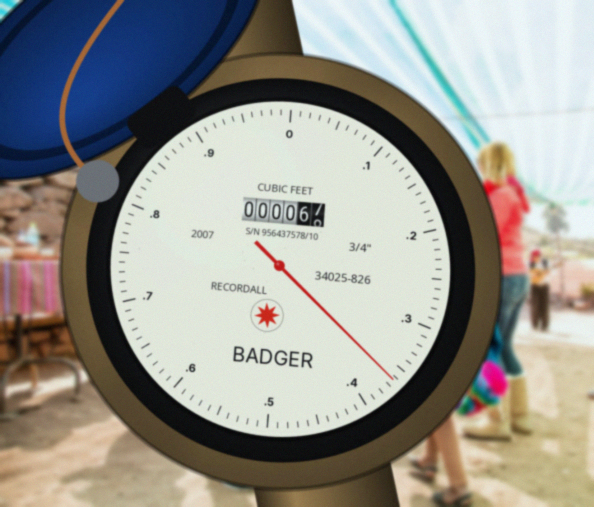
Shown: 67.36 ft³
